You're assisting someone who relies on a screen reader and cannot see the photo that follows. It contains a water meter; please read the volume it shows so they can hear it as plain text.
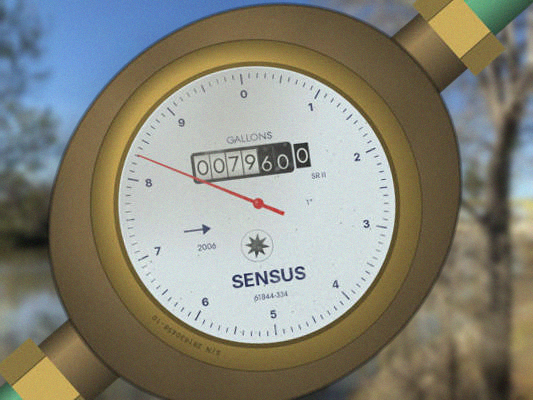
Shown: 79598.3 gal
